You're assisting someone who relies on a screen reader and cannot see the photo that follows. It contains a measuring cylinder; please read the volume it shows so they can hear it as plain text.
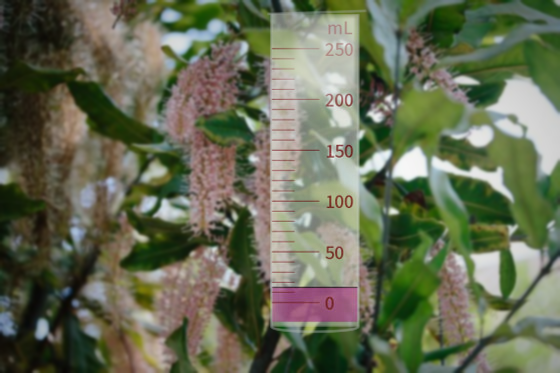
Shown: 15 mL
